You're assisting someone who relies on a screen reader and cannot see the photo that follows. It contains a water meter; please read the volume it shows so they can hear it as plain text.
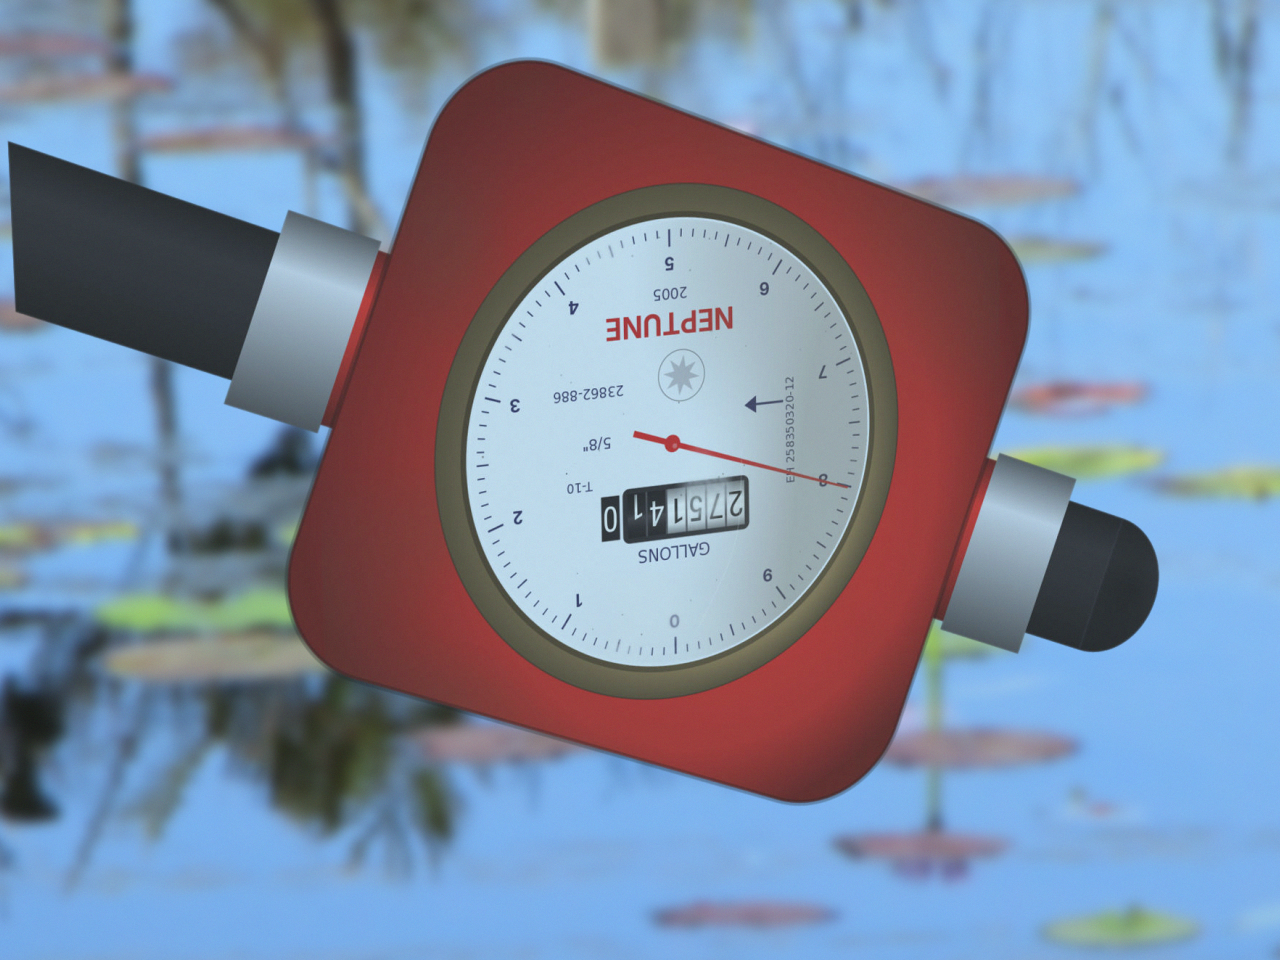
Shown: 2751408.0 gal
